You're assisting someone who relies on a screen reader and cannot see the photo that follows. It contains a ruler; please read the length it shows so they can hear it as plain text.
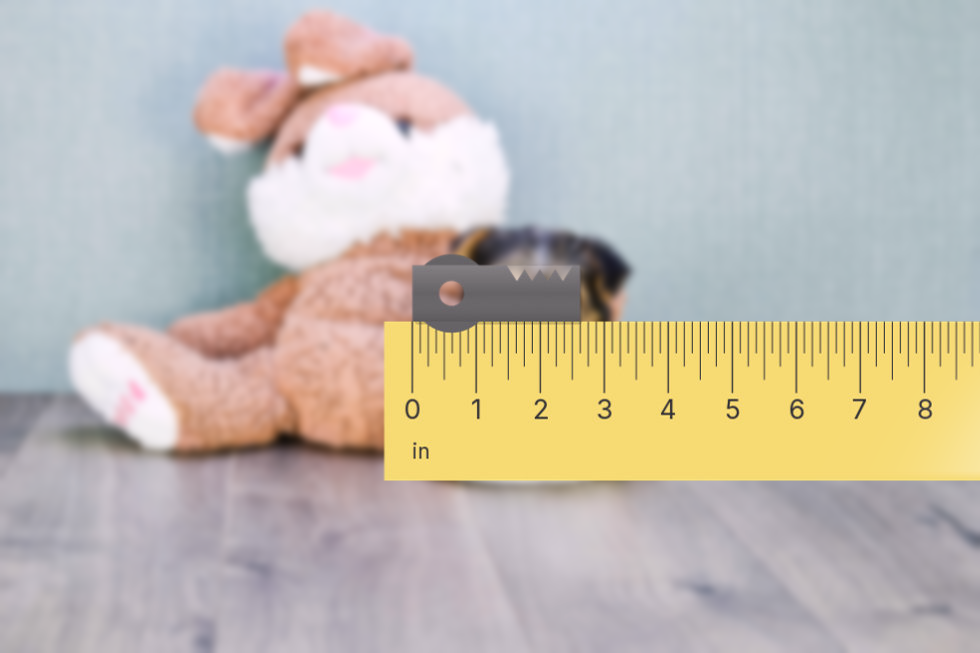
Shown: 2.625 in
